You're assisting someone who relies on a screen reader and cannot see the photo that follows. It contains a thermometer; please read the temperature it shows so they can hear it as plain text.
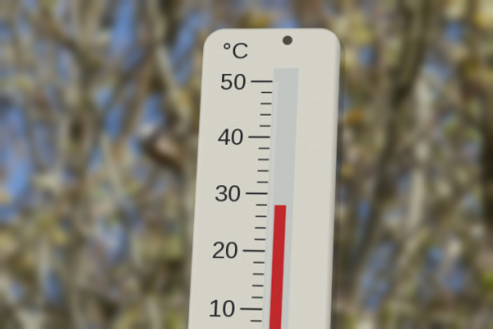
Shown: 28 °C
